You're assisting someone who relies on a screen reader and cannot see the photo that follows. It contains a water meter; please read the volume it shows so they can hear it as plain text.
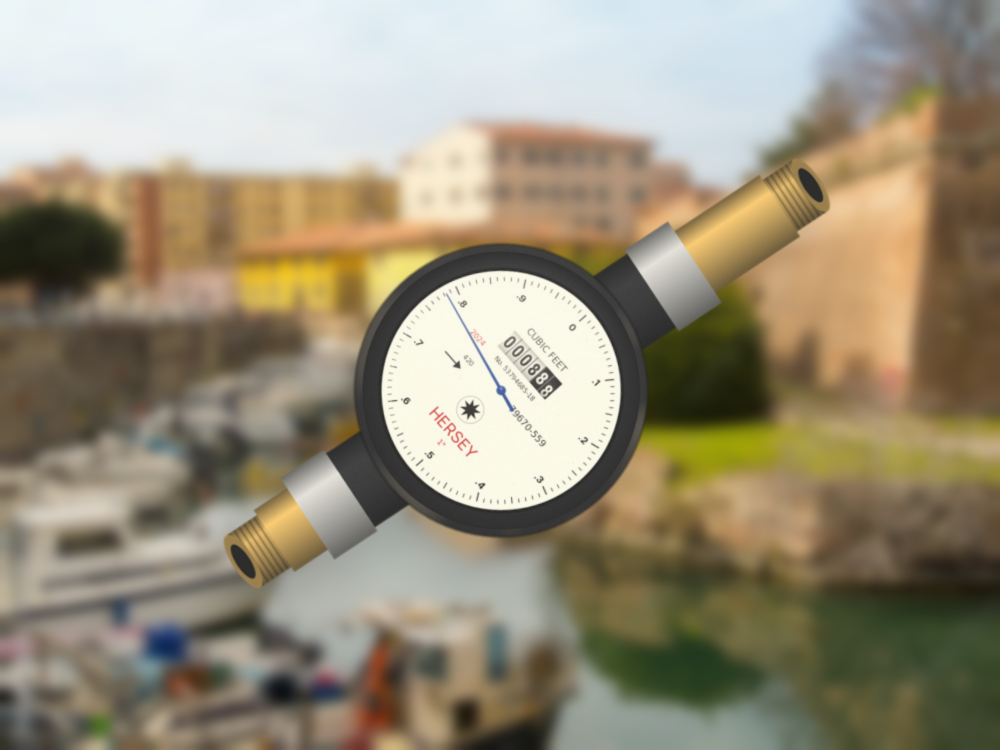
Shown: 887.78 ft³
